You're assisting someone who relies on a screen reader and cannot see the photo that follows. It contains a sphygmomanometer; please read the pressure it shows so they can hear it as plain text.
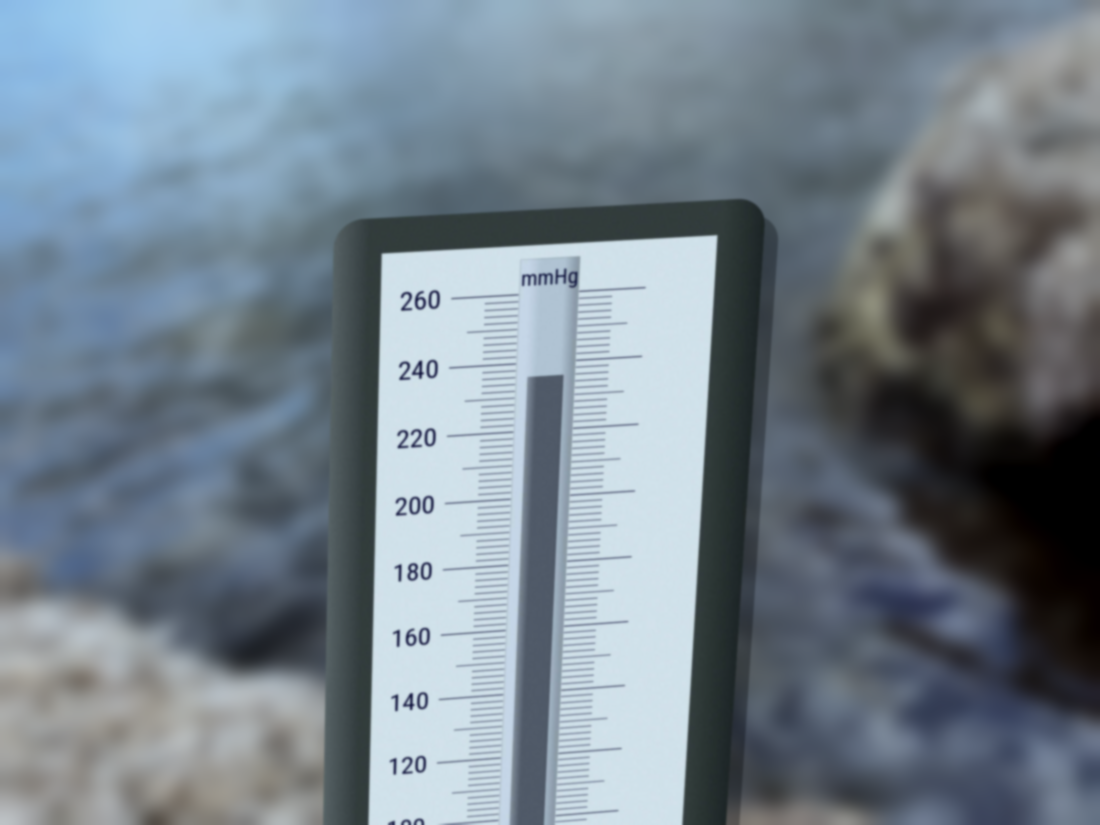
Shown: 236 mmHg
